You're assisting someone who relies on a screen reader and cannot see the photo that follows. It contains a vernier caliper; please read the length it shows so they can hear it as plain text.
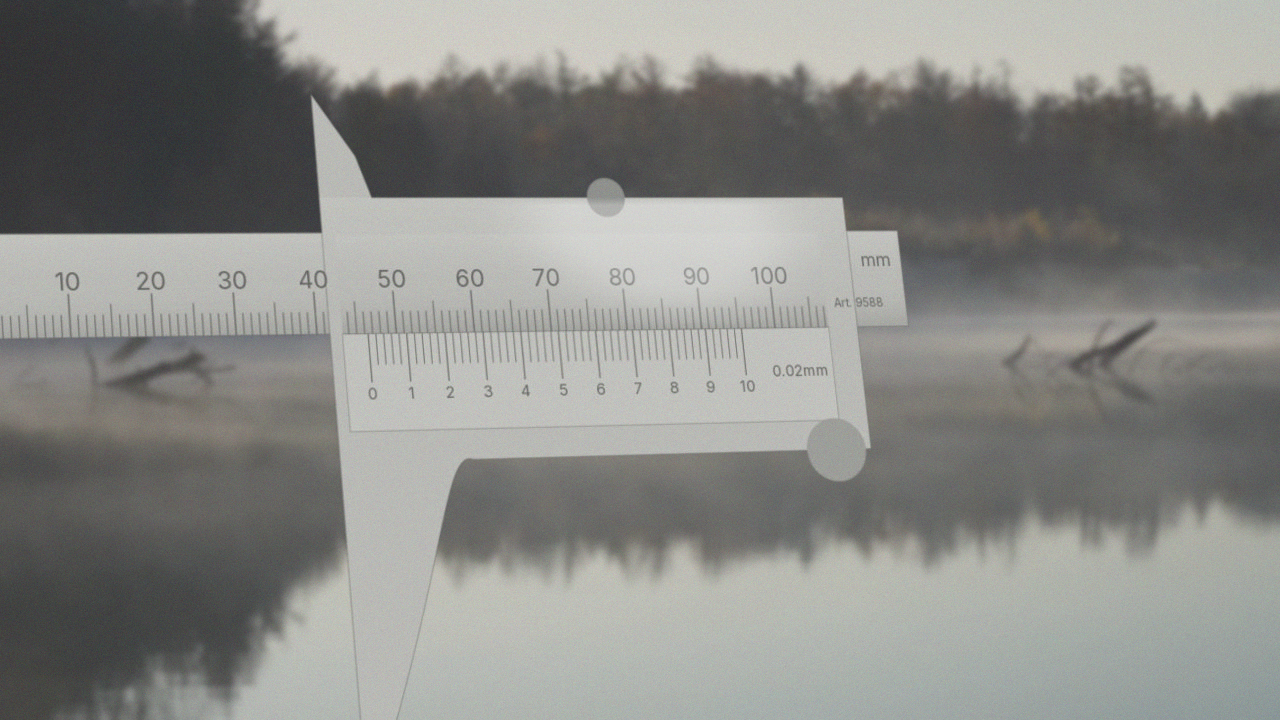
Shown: 46.4 mm
